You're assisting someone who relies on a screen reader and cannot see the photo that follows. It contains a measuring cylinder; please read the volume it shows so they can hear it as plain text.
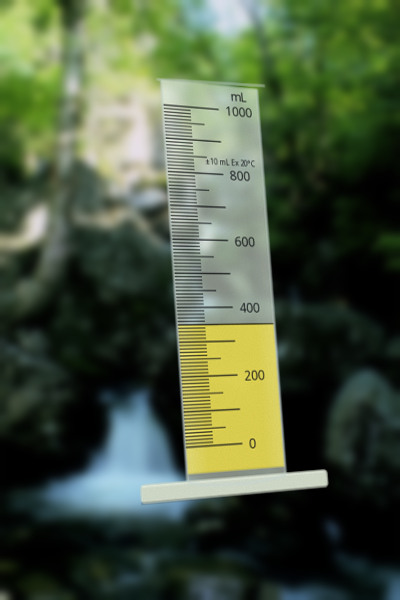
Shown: 350 mL
